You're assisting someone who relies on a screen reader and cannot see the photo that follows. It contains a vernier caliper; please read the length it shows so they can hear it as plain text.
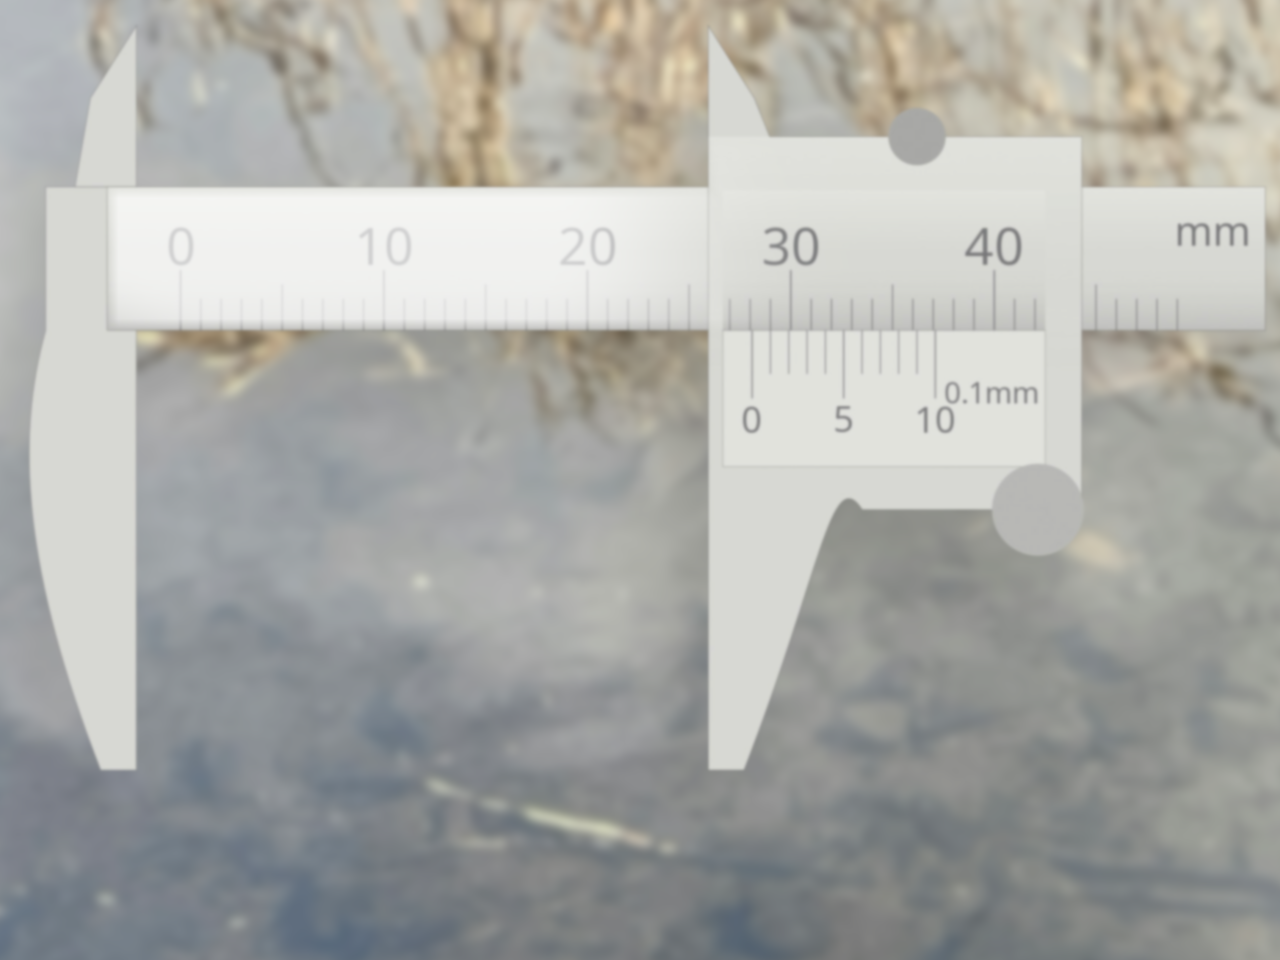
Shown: 28.1 mm
